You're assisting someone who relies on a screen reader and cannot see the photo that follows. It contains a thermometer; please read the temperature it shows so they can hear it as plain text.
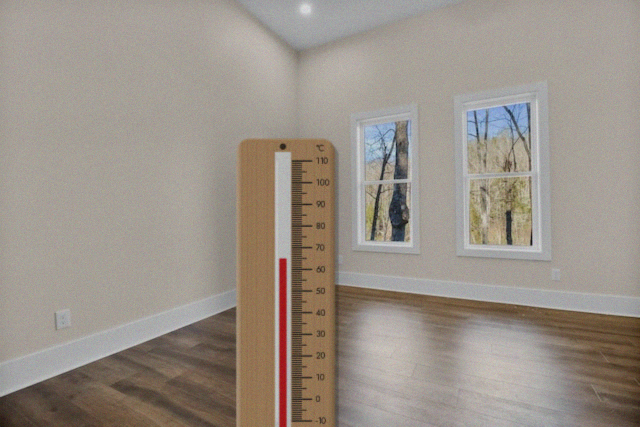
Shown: 65 °C
